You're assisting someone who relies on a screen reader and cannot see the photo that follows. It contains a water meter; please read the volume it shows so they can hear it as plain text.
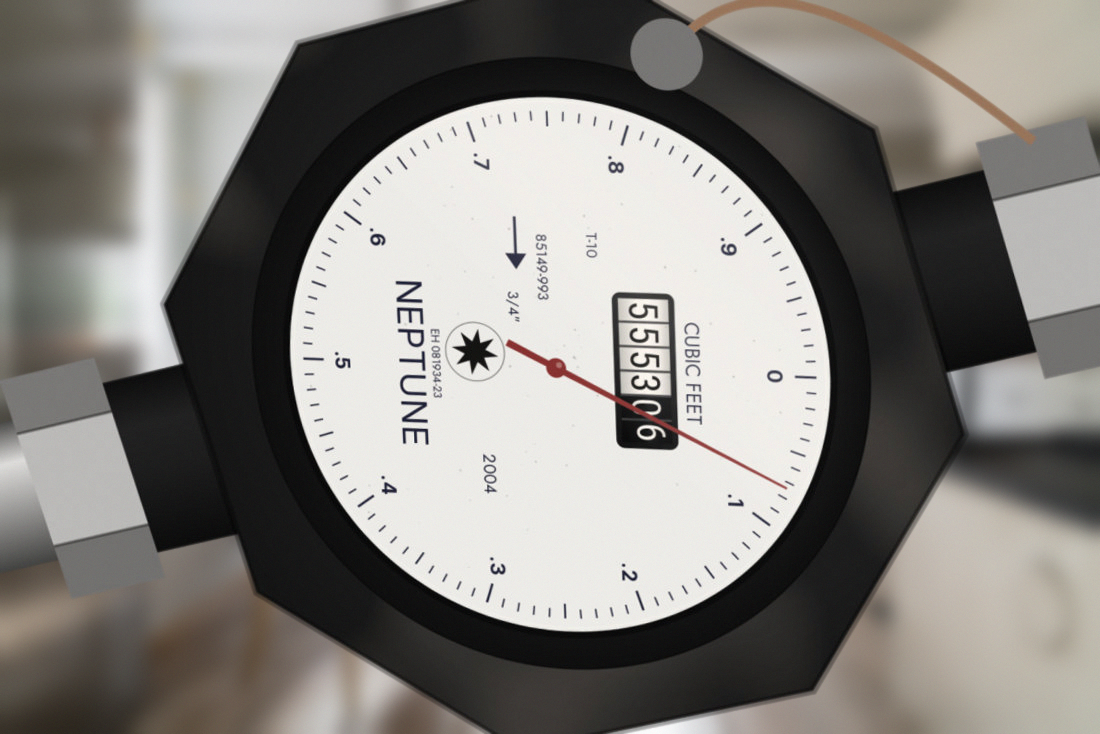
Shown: 555306.07 ft³
